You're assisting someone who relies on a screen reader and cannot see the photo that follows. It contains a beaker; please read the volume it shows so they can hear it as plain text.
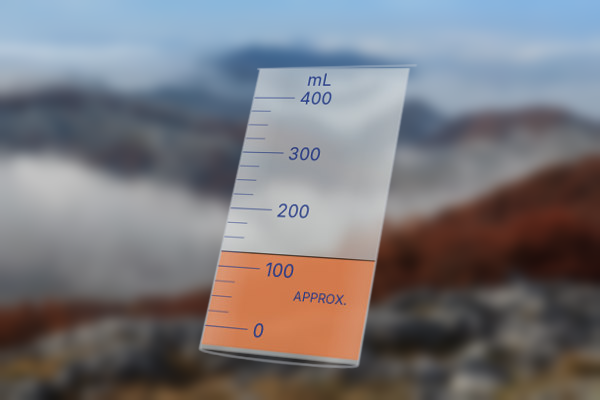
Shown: 125 mL
